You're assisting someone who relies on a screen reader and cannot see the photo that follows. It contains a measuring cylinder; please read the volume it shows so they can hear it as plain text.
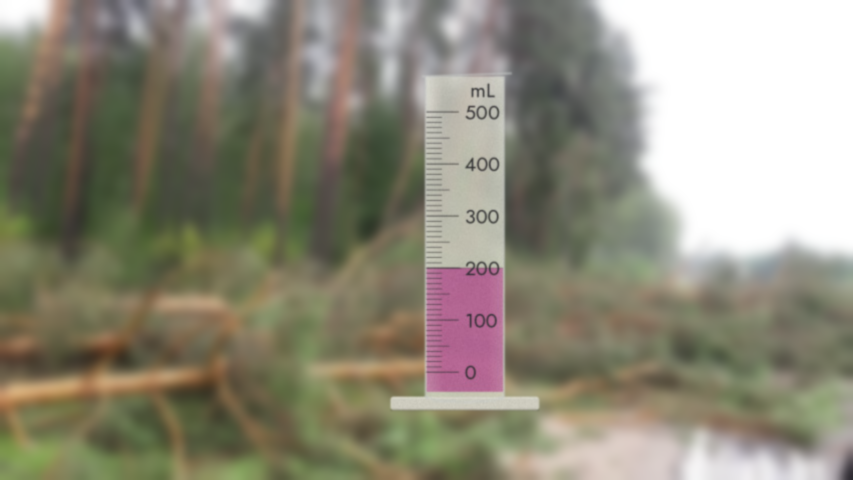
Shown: 200 mL
